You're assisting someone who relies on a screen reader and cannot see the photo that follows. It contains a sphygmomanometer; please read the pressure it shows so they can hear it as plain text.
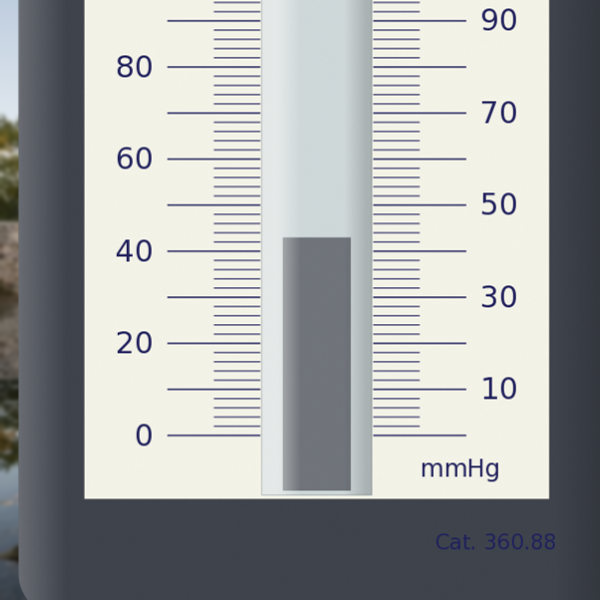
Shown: 43 mmHg
